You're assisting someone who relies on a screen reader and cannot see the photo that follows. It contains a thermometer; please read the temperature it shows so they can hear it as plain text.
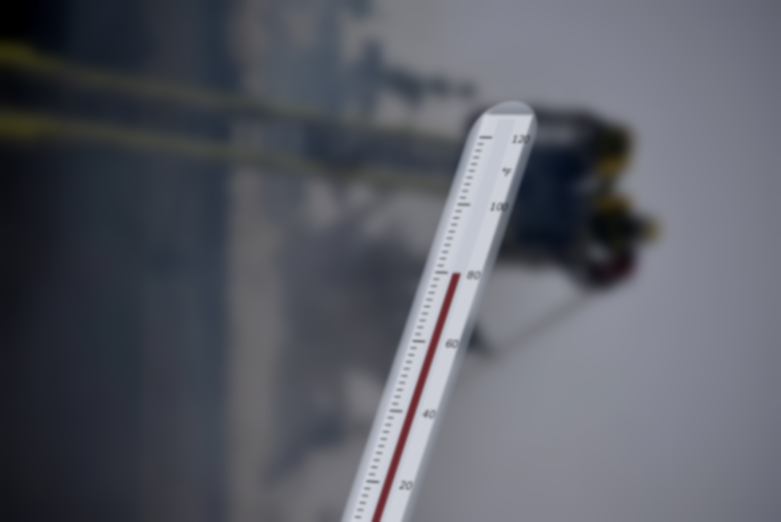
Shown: 80 °F
